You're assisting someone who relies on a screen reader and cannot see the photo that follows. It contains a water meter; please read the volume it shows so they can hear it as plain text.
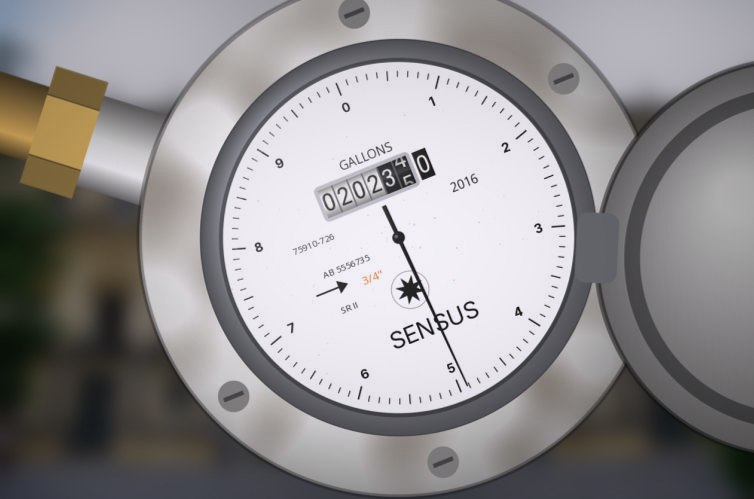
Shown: 202344.9 gal
